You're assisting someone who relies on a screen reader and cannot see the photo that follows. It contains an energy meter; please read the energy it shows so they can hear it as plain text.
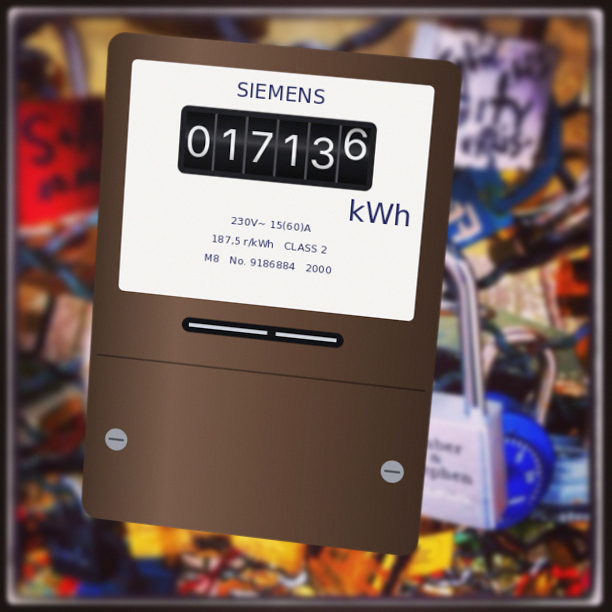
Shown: 17136 kWh
